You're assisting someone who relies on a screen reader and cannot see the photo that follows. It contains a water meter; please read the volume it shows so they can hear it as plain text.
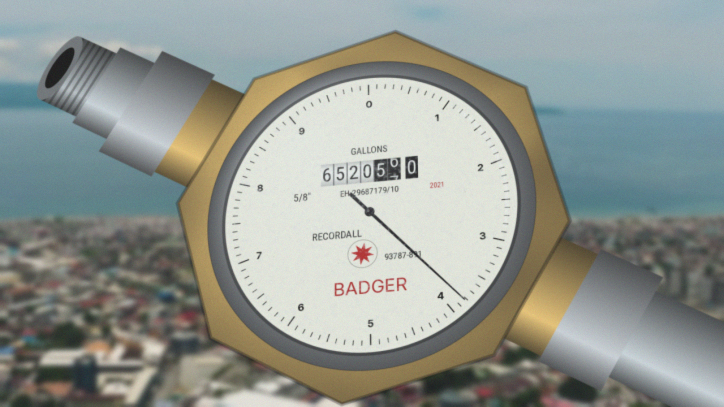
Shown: 6520563.8 gal
